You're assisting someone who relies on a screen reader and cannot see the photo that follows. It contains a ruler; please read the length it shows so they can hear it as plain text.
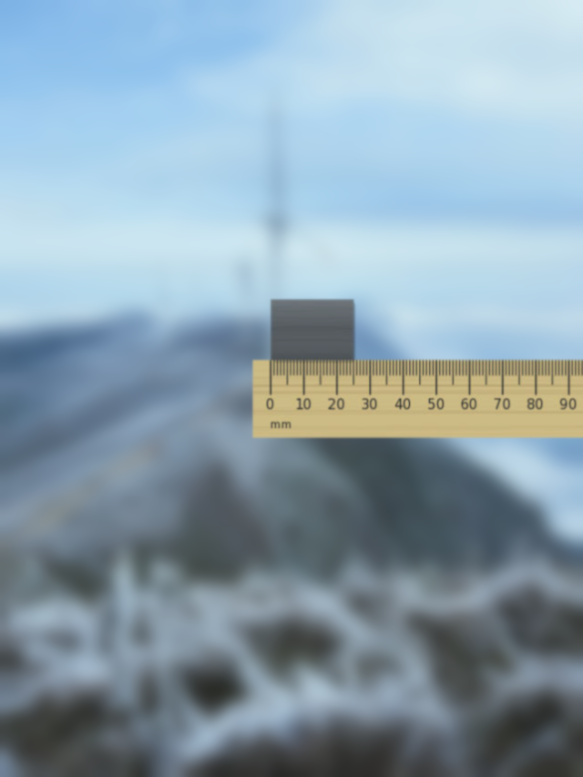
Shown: 25 mm
